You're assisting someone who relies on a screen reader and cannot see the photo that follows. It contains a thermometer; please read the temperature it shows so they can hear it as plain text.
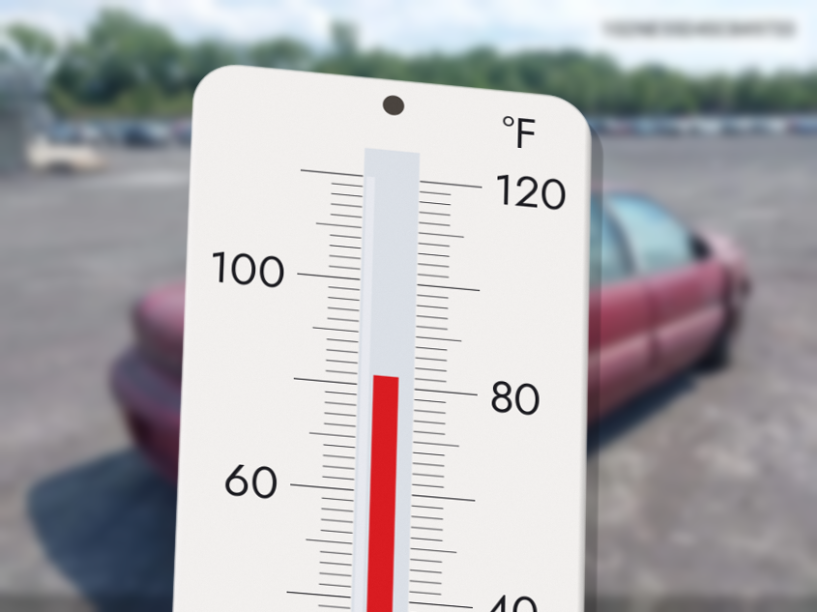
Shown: 82 °F
